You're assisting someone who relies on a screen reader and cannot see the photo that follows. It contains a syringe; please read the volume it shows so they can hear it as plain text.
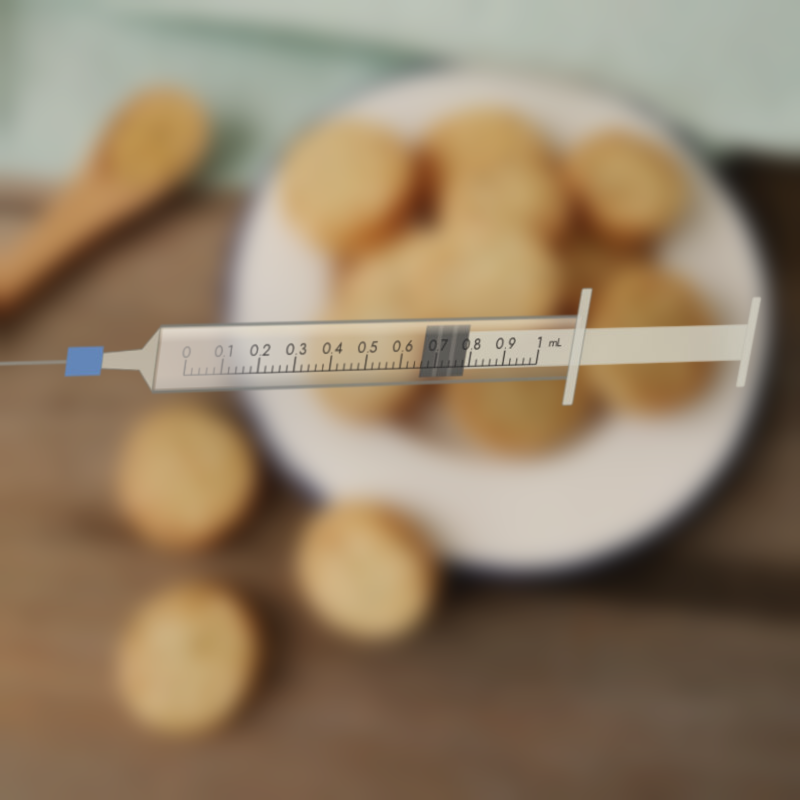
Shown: 0.66 mL
